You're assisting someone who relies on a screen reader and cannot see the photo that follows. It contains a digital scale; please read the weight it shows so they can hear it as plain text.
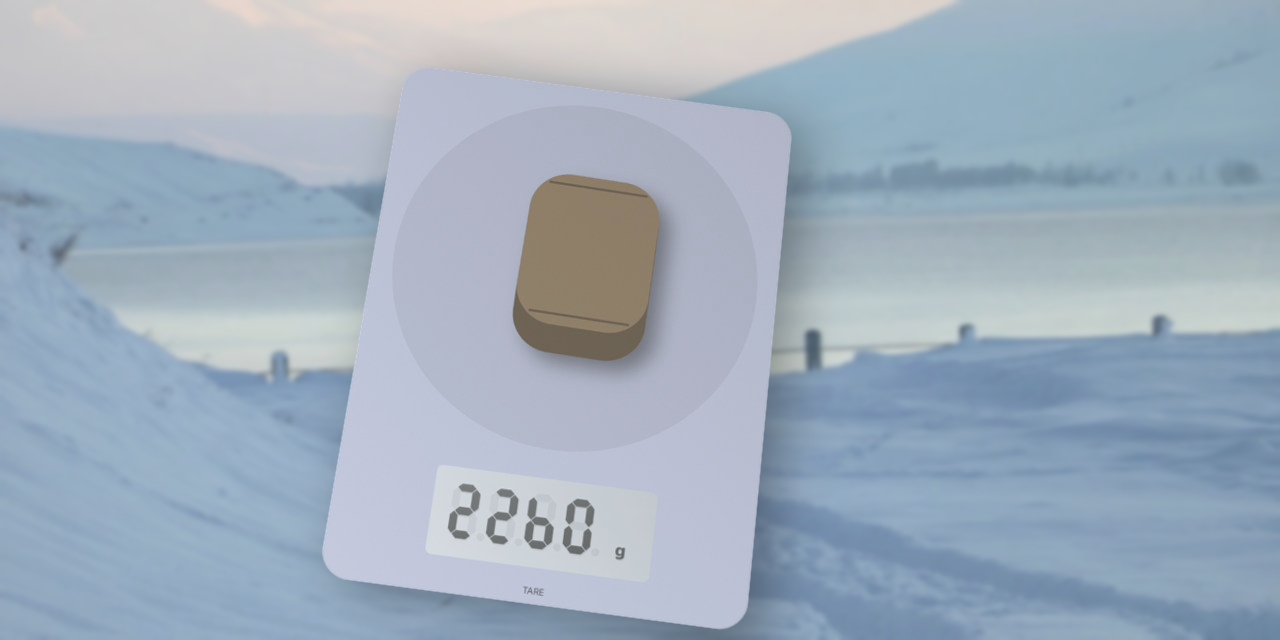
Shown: 2260 g
